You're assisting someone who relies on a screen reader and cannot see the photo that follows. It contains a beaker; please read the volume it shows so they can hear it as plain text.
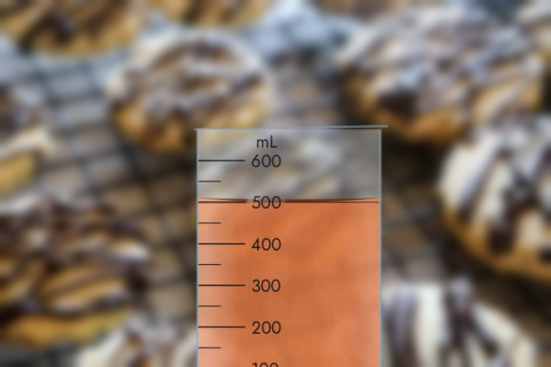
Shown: 500 mL
